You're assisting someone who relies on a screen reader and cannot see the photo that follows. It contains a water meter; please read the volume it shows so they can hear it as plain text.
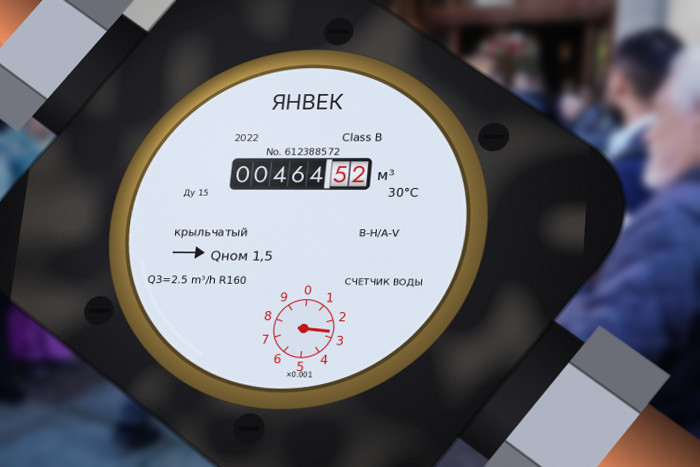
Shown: 464.522 m³
